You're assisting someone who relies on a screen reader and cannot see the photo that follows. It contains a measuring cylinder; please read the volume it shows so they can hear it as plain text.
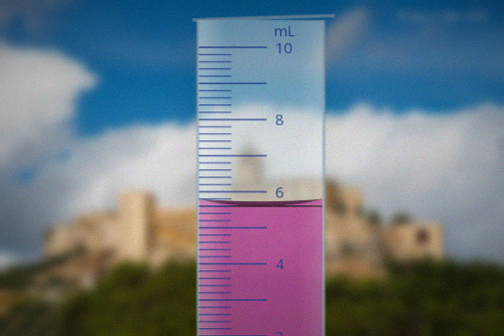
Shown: 5.6 mL
